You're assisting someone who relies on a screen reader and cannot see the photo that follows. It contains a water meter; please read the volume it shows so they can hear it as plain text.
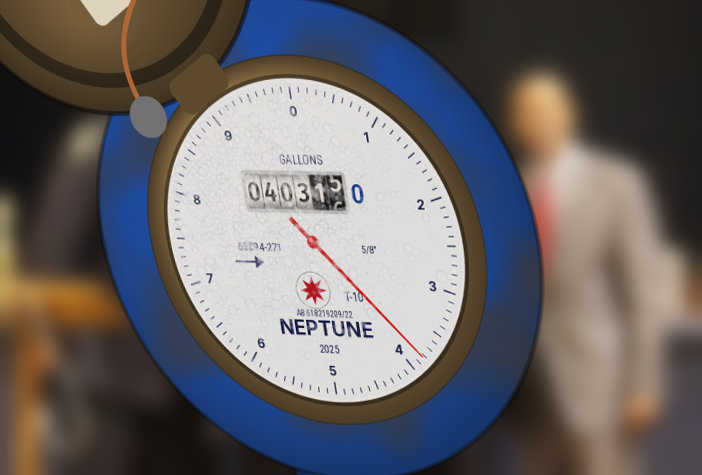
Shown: 403153.8 gal
